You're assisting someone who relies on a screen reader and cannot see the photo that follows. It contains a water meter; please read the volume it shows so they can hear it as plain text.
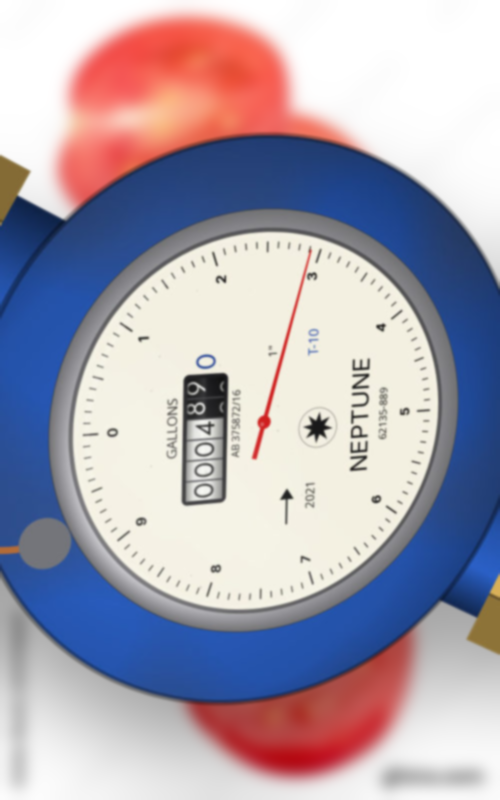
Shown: 4892.9 gal
